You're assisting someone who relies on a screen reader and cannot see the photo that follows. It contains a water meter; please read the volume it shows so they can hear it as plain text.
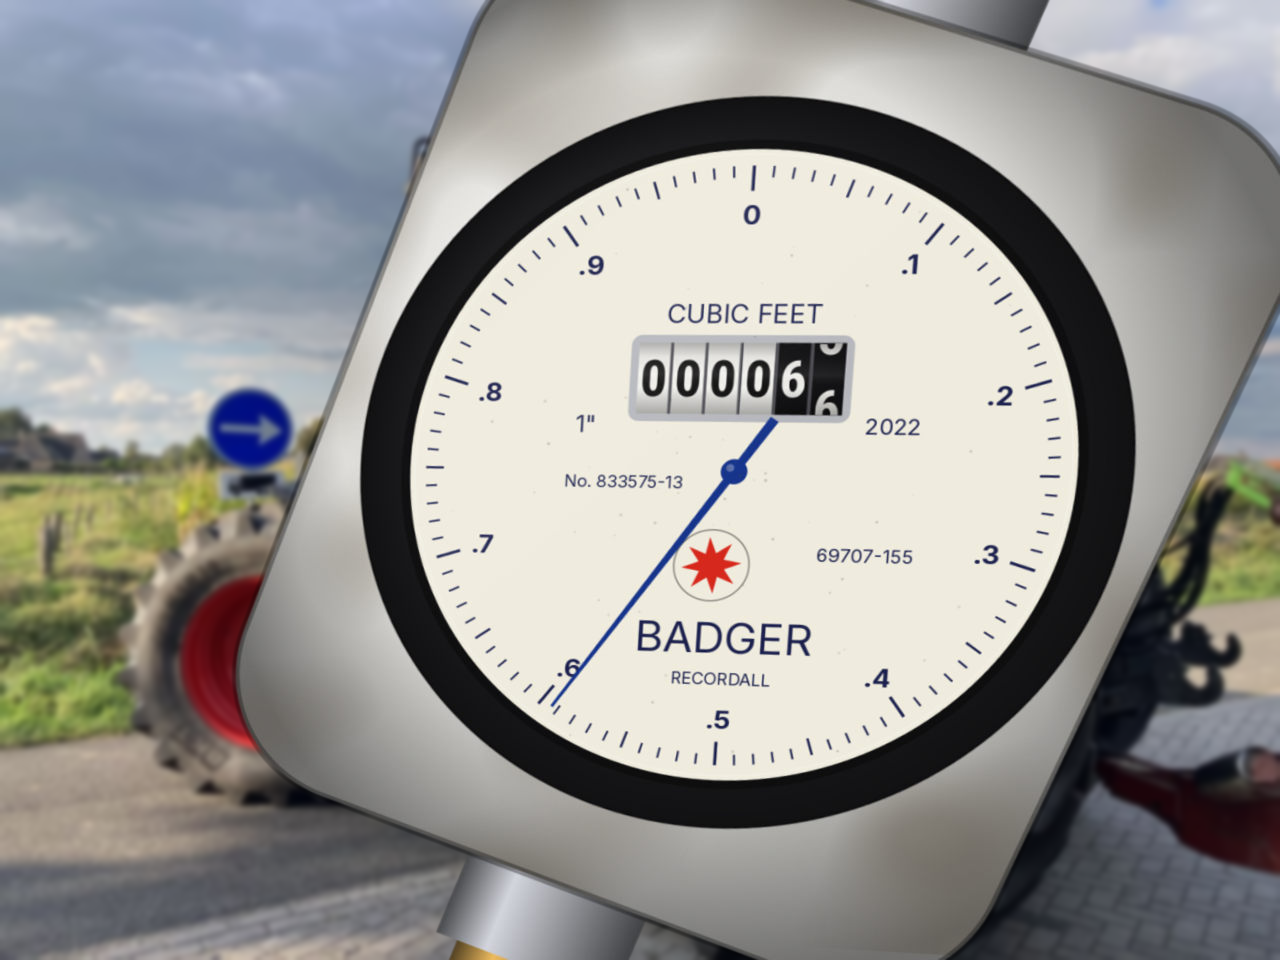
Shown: 65.59 ft³
